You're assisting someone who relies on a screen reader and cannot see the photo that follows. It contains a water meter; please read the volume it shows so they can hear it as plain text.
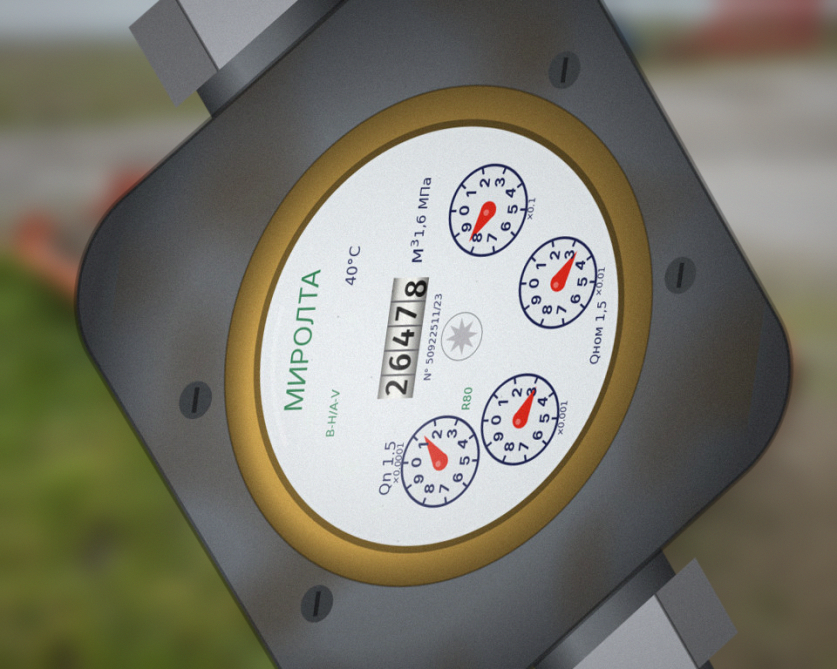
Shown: 26477.8331 m³
